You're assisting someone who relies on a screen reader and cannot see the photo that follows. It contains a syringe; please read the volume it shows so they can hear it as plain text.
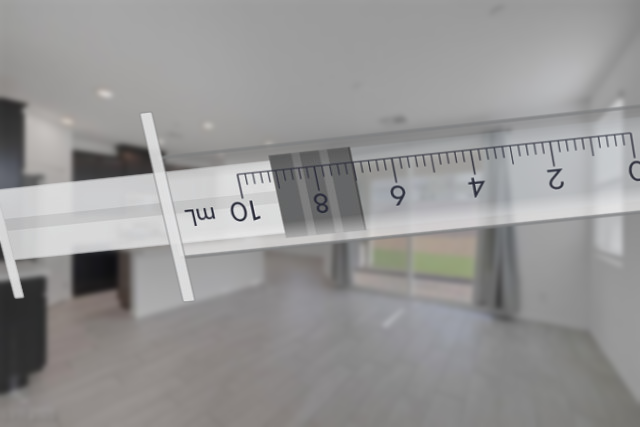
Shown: 7 mL
